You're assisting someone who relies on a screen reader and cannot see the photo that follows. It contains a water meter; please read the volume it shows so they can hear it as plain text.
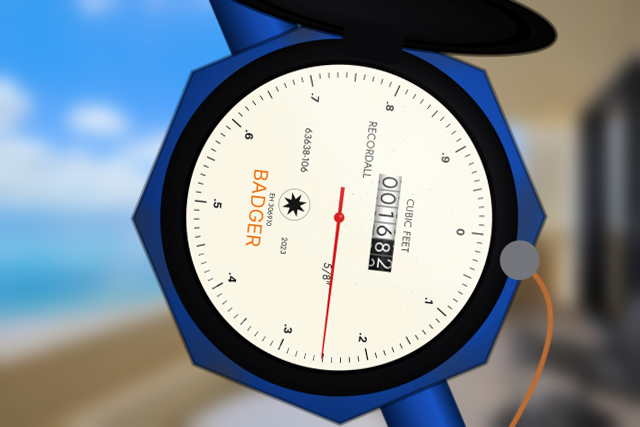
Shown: 1682.25 ft³
